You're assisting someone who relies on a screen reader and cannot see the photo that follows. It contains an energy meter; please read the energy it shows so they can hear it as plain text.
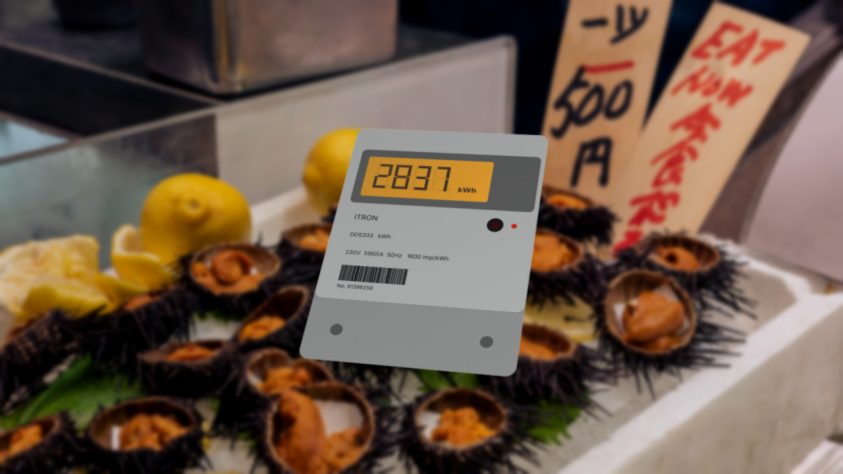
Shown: 2837 kWh
